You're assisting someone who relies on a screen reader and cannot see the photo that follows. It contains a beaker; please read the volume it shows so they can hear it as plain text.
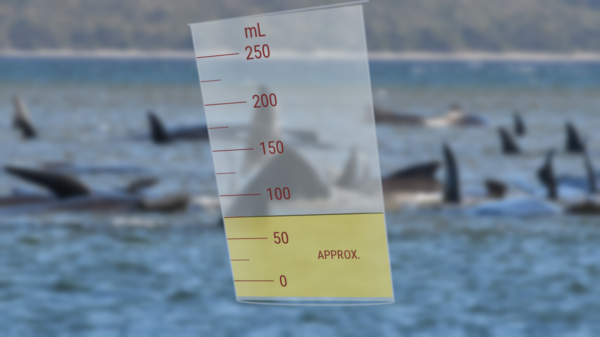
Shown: 75 mL
